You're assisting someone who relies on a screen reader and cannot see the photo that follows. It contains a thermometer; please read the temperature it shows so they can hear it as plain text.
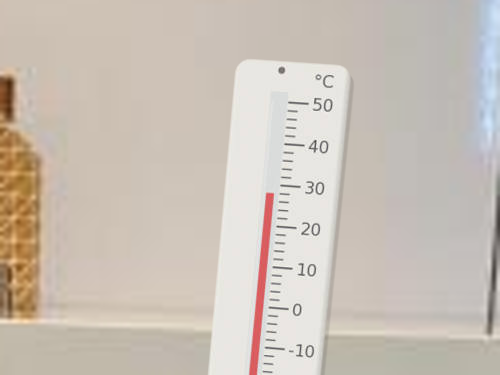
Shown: 28 °C
